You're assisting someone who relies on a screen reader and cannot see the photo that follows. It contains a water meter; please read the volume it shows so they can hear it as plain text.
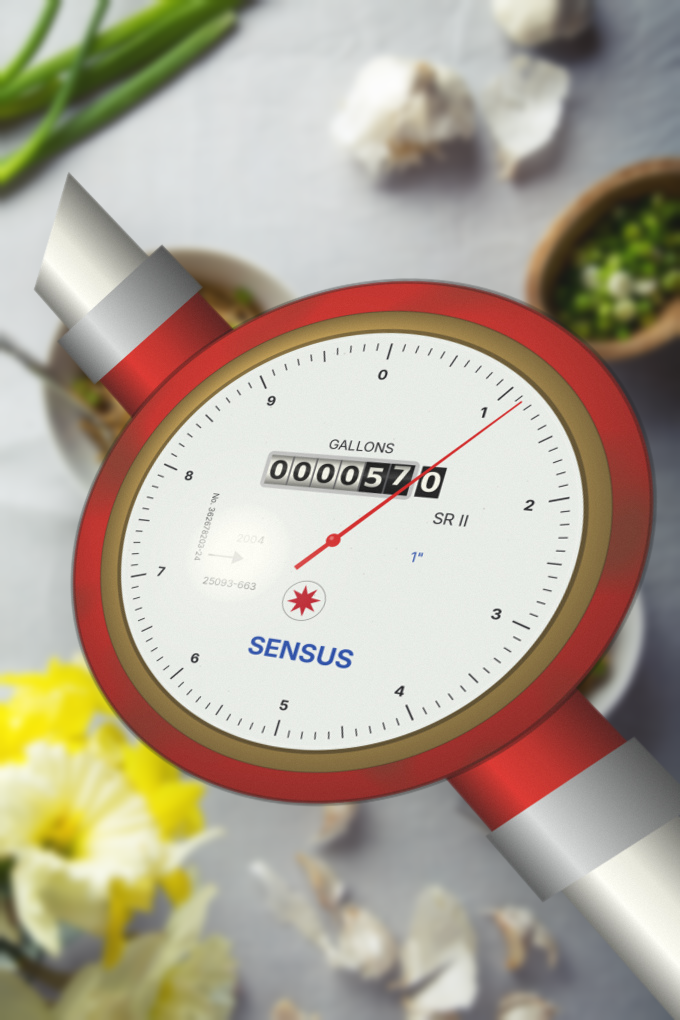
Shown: 571.1 gal
